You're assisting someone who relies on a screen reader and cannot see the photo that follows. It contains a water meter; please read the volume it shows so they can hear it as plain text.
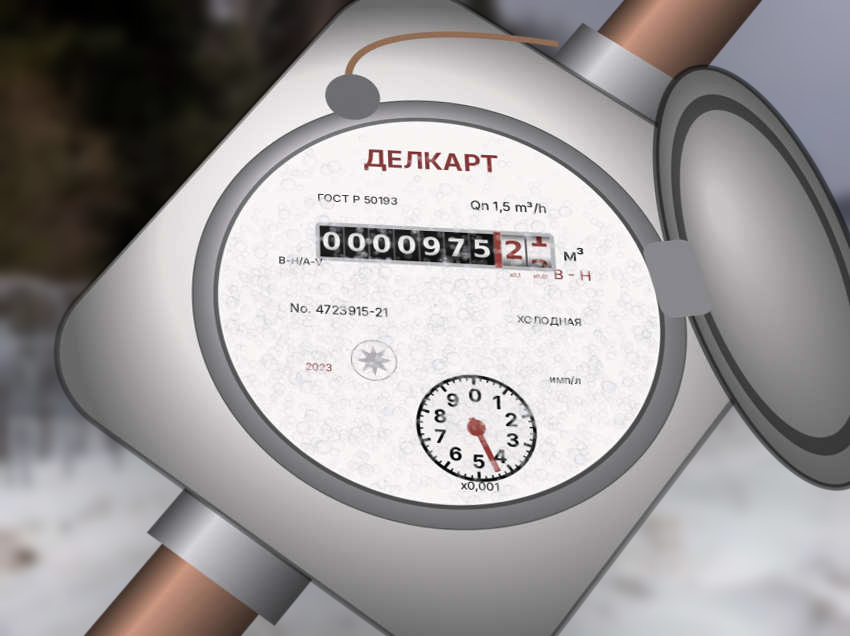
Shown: 975.214 m³
